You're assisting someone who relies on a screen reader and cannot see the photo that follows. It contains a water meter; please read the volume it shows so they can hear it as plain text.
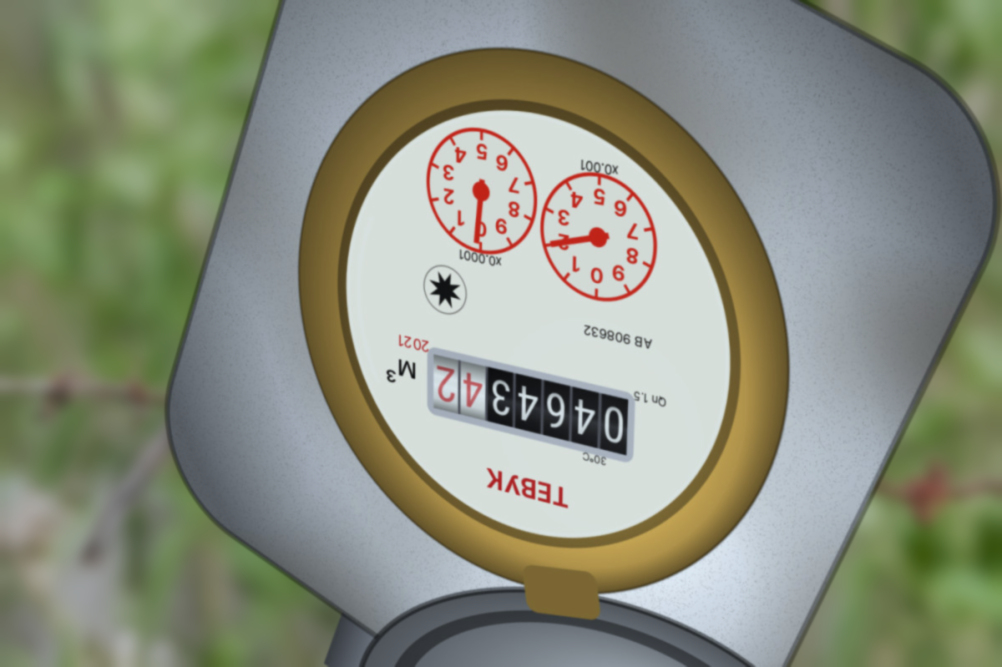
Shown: 4643.4220 m³
